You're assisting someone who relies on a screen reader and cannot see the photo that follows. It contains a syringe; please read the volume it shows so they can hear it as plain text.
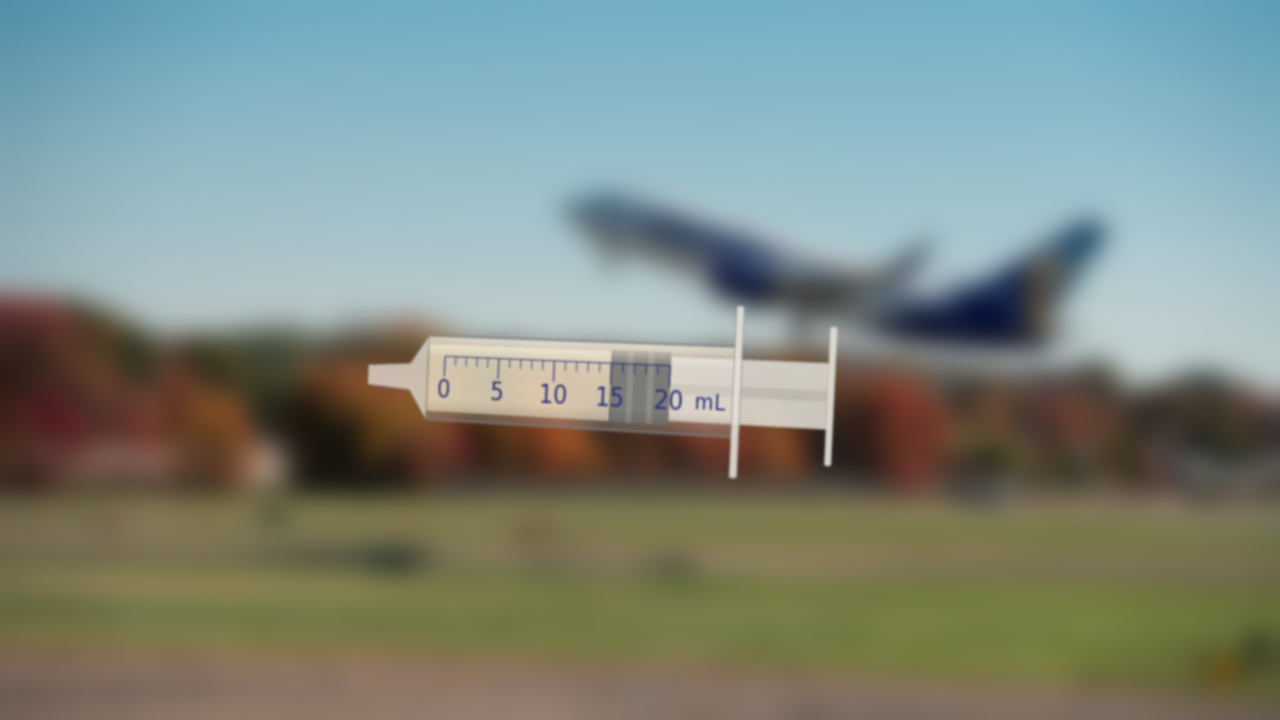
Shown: 15 mL
